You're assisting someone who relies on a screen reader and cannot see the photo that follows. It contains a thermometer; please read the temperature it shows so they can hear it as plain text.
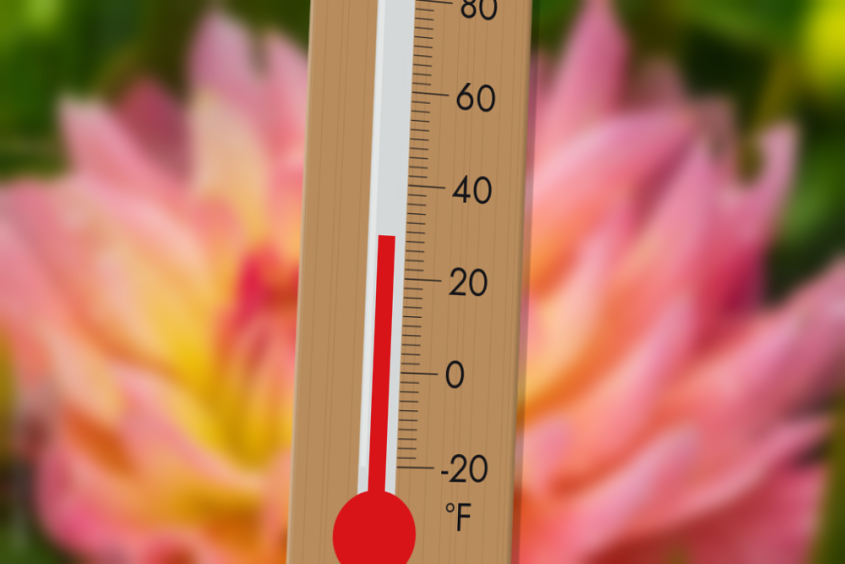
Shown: 29 °F
